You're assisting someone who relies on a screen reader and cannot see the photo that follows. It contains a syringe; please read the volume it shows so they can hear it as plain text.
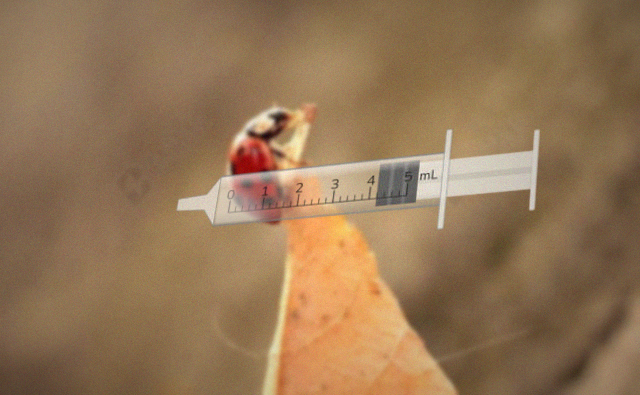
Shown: 4.2 mL
